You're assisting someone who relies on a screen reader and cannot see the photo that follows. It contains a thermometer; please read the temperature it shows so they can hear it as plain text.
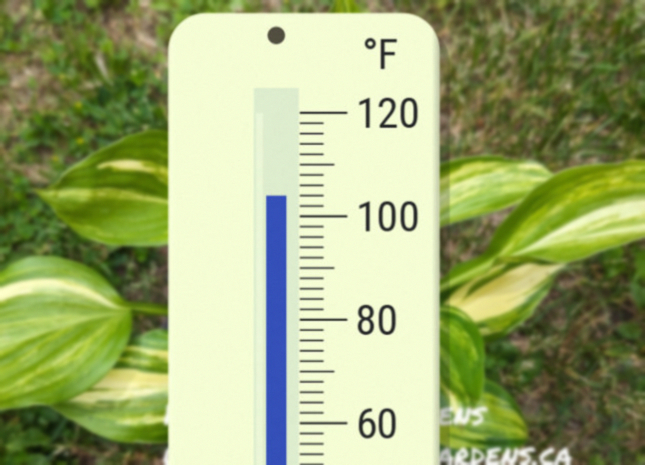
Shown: 104 °F
